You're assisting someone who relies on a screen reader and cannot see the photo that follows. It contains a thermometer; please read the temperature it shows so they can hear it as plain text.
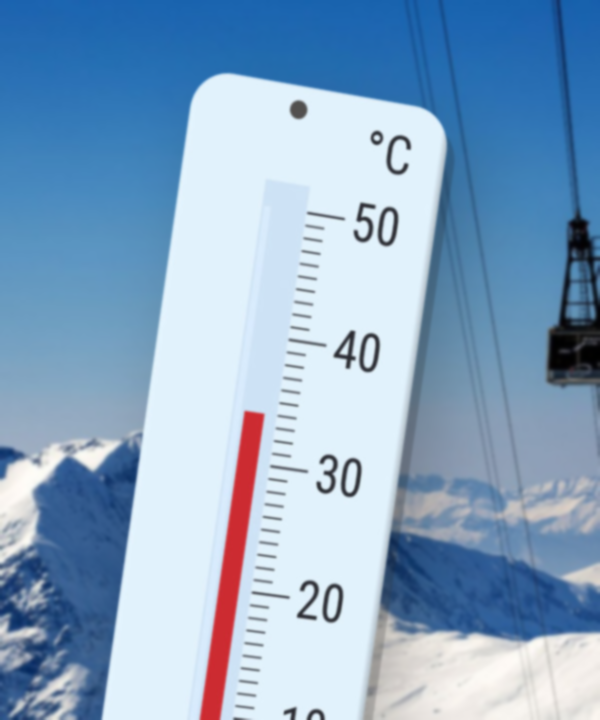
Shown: 34 °C
